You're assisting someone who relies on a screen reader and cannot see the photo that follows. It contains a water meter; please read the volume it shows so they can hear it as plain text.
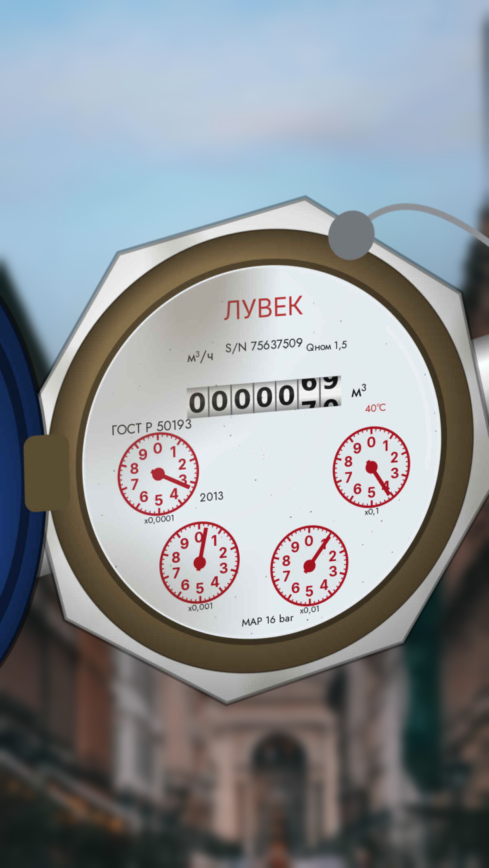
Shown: 69.4103 m³
